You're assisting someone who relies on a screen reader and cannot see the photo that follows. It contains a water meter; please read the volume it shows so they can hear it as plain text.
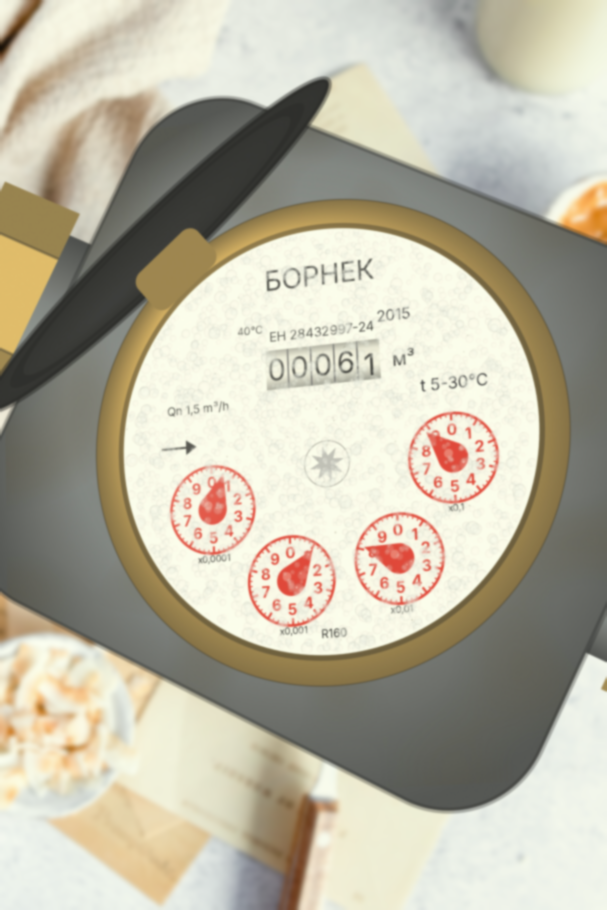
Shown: 60.8810 m³
